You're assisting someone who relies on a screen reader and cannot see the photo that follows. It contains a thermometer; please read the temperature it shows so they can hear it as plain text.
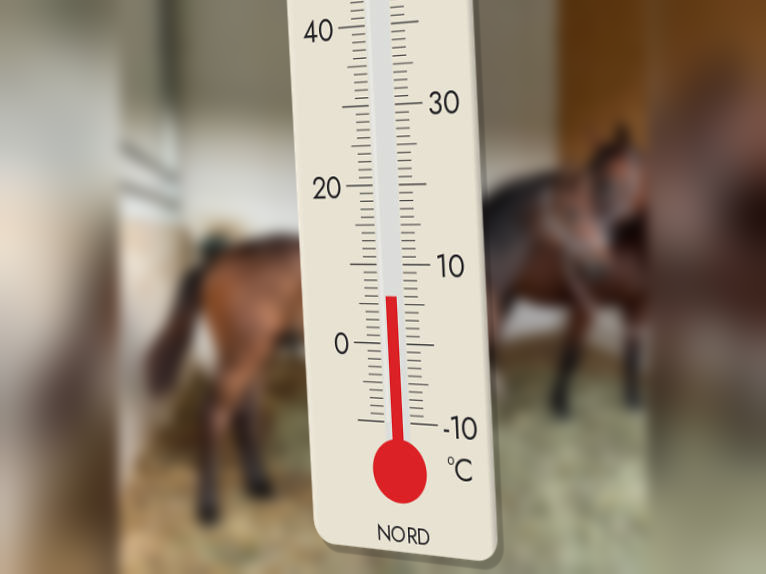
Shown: 6 °C
